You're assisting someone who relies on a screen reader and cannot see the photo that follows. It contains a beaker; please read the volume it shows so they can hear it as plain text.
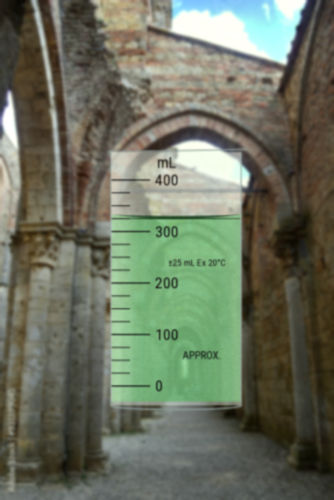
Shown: 325 mL
